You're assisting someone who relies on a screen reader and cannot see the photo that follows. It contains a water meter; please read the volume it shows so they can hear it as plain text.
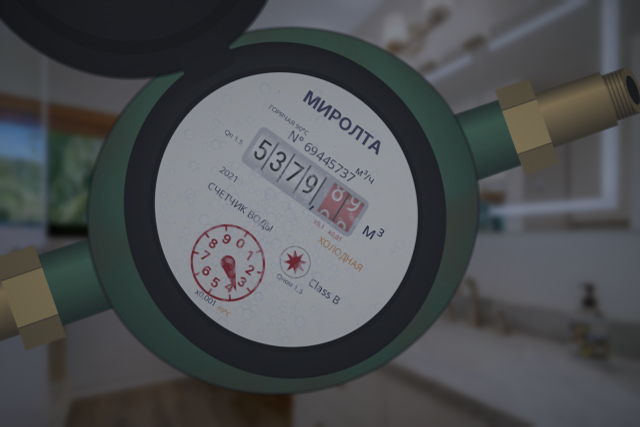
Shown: 5379.893 m³
